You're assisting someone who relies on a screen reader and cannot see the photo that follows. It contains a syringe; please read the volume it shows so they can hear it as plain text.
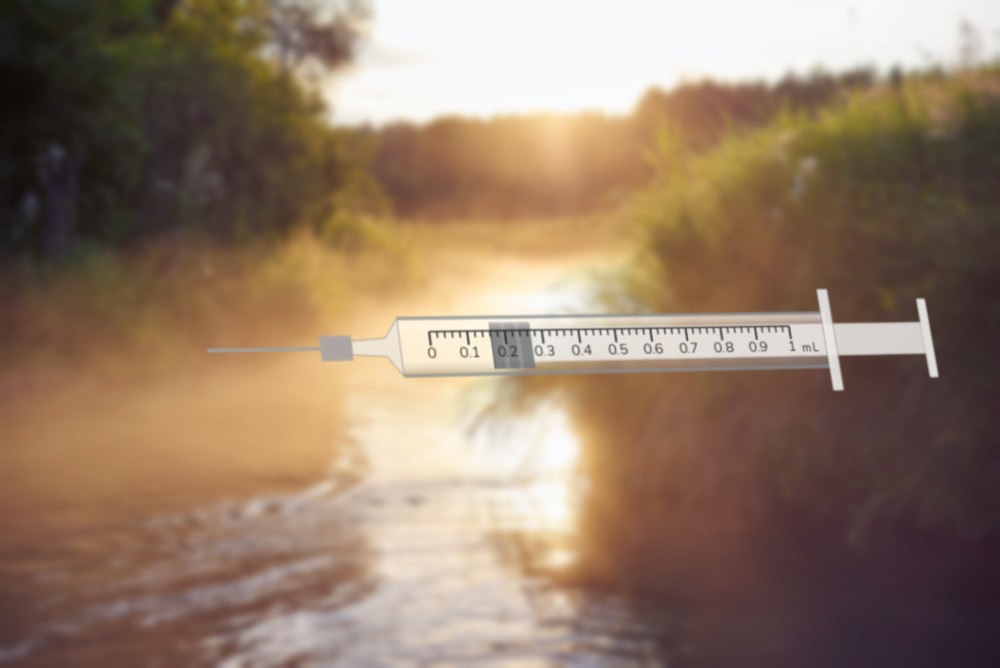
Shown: 0.16 mL
